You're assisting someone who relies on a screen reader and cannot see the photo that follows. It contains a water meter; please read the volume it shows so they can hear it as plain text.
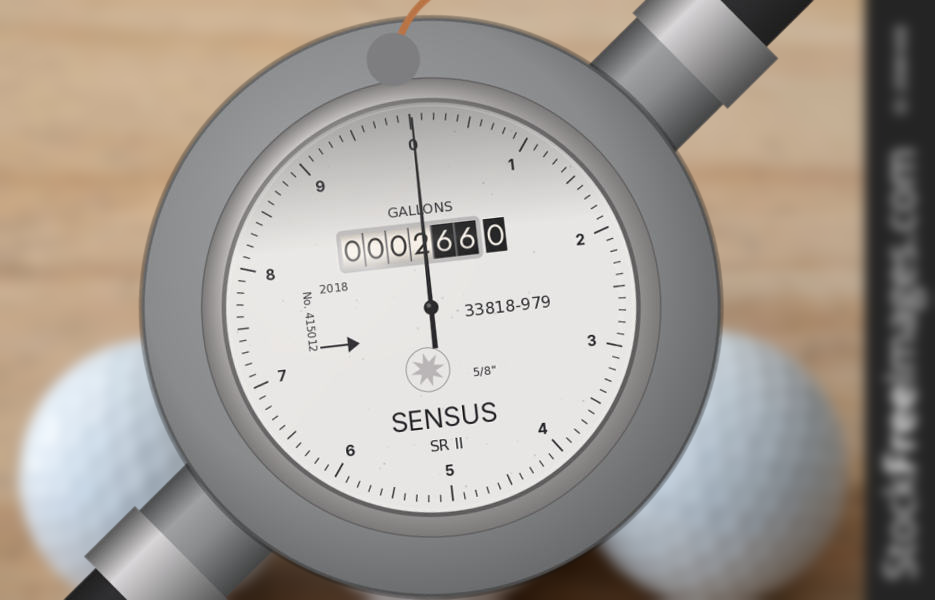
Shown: 2660.0 gal
